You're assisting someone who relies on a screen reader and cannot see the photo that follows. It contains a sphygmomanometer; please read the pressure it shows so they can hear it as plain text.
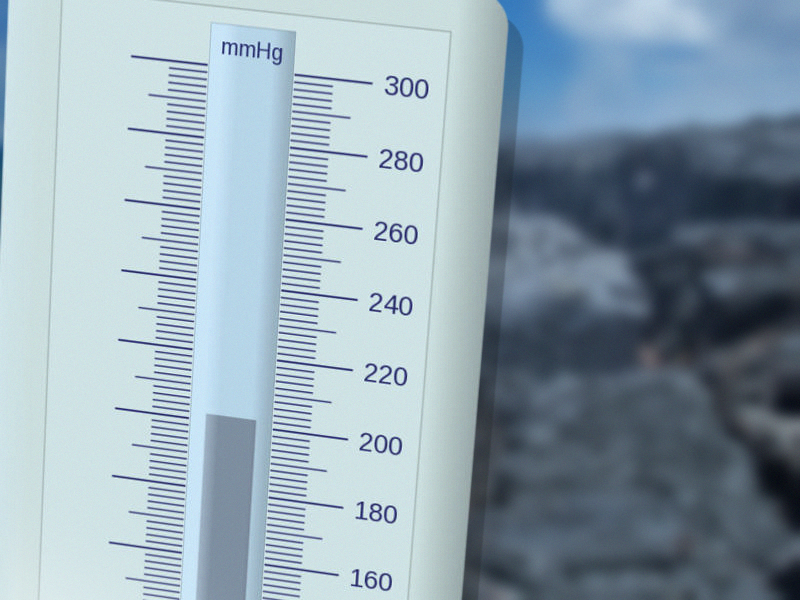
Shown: 202 mmHg
